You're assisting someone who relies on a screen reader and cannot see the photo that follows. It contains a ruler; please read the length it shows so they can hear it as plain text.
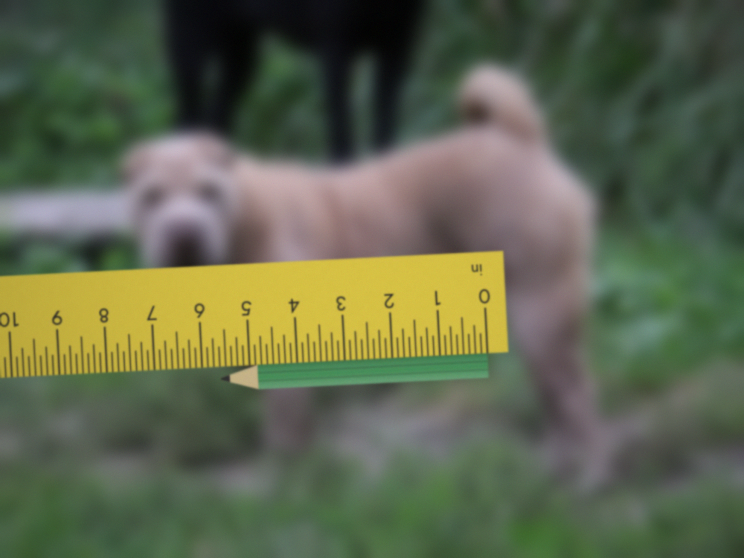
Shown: 5.625 in
